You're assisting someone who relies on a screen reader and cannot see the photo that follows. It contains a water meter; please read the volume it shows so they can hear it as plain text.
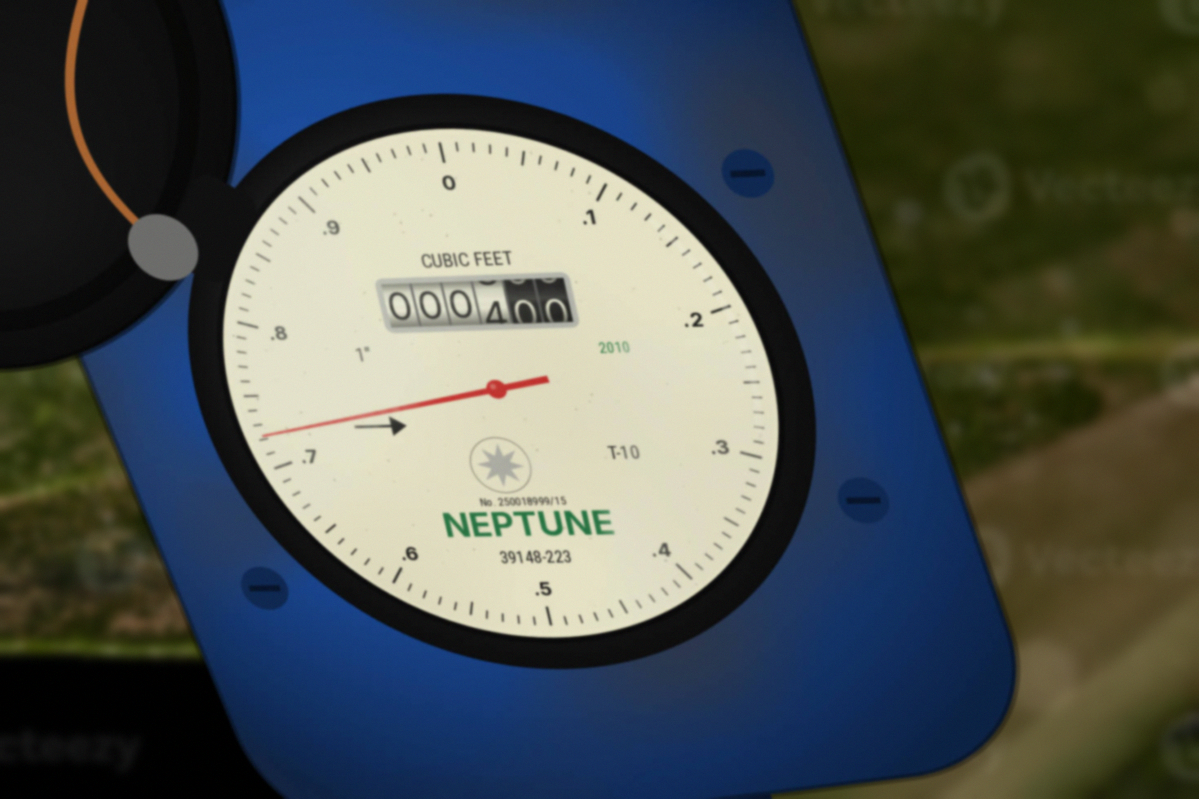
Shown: 399.72 ft³
